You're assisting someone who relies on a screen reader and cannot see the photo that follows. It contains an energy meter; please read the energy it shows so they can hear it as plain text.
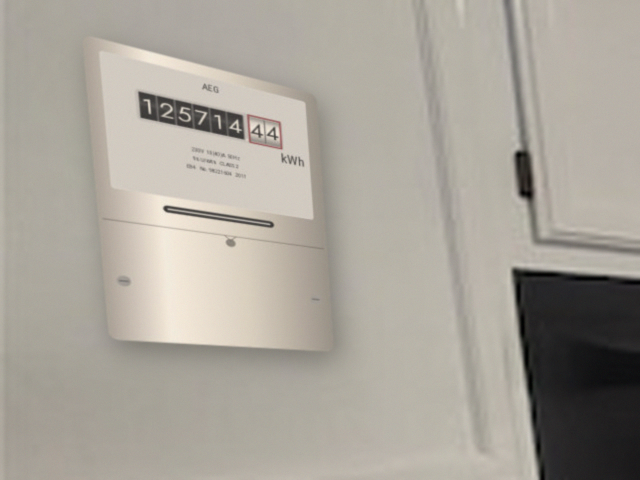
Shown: 125714.44 kWh
